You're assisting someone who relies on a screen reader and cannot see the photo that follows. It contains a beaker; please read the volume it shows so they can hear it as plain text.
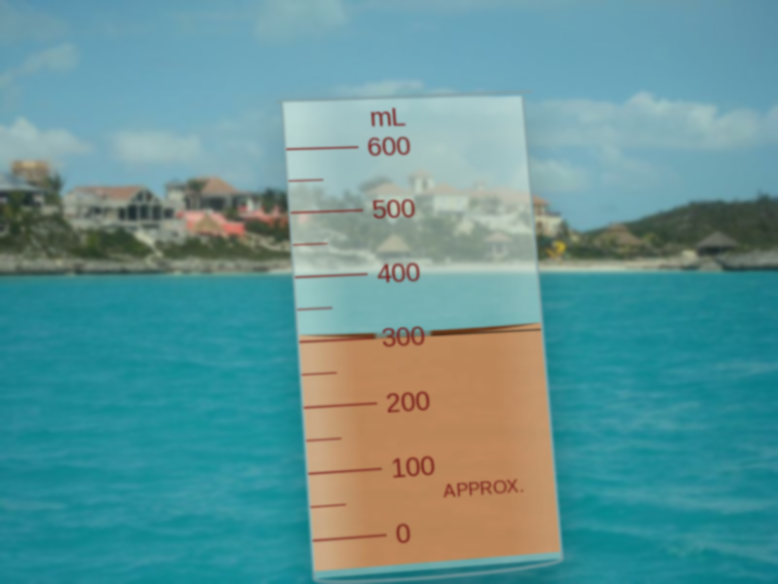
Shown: 300 mL
